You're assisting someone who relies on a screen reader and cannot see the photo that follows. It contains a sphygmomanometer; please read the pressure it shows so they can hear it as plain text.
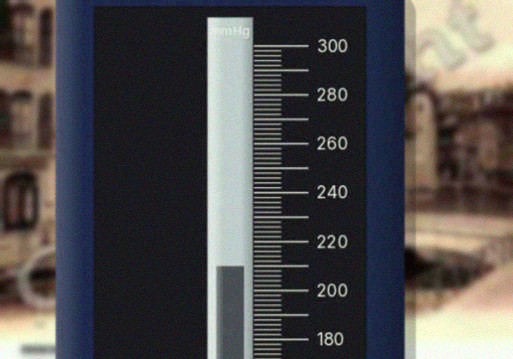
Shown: 210 mmHg
